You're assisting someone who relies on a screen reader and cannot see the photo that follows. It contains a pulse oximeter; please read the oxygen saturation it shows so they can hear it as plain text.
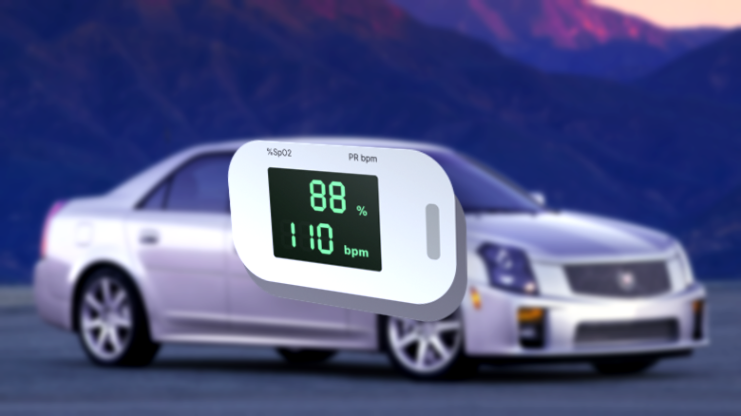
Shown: 88 %
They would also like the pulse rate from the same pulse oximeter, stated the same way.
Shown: 110 bpm
